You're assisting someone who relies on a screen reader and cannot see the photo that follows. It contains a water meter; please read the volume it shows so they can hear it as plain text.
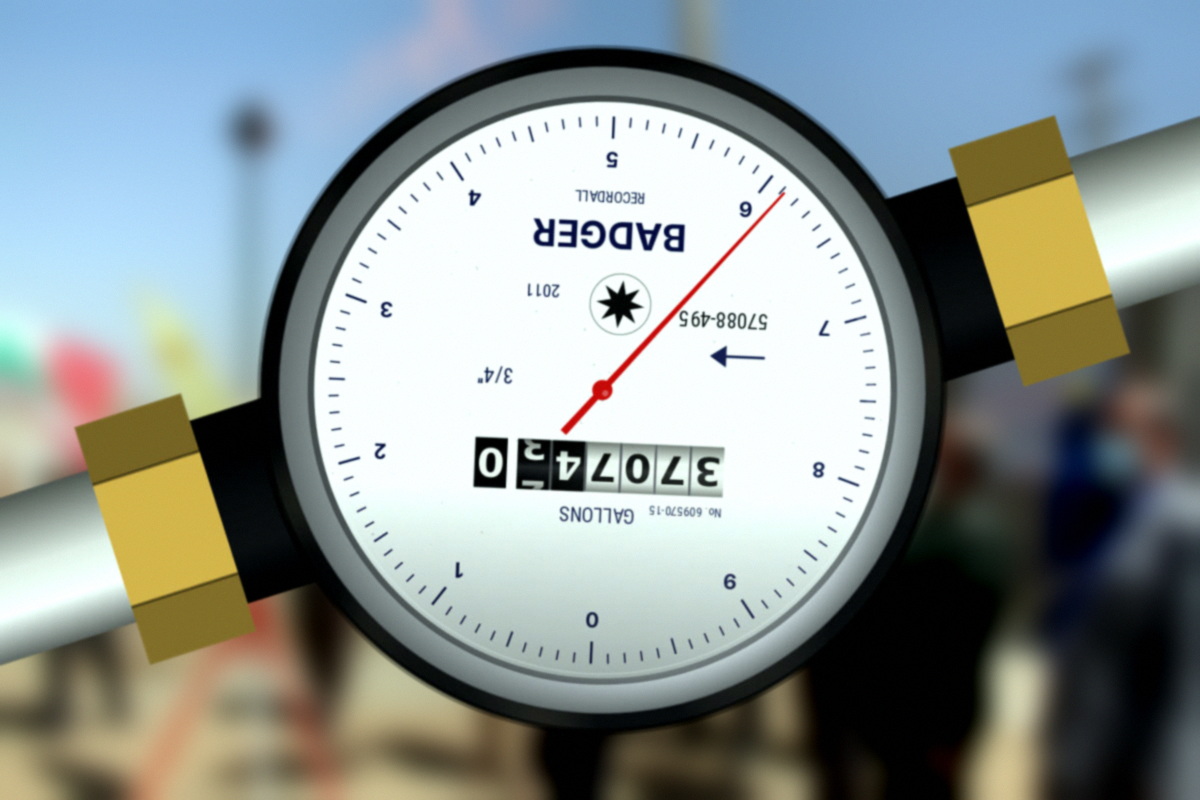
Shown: 3707426.1 gal
